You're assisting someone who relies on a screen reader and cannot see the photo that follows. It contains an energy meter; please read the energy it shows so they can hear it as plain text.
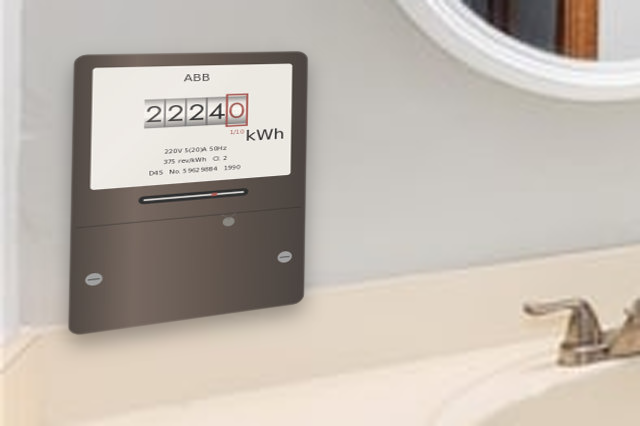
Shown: 2224.0 kWh
